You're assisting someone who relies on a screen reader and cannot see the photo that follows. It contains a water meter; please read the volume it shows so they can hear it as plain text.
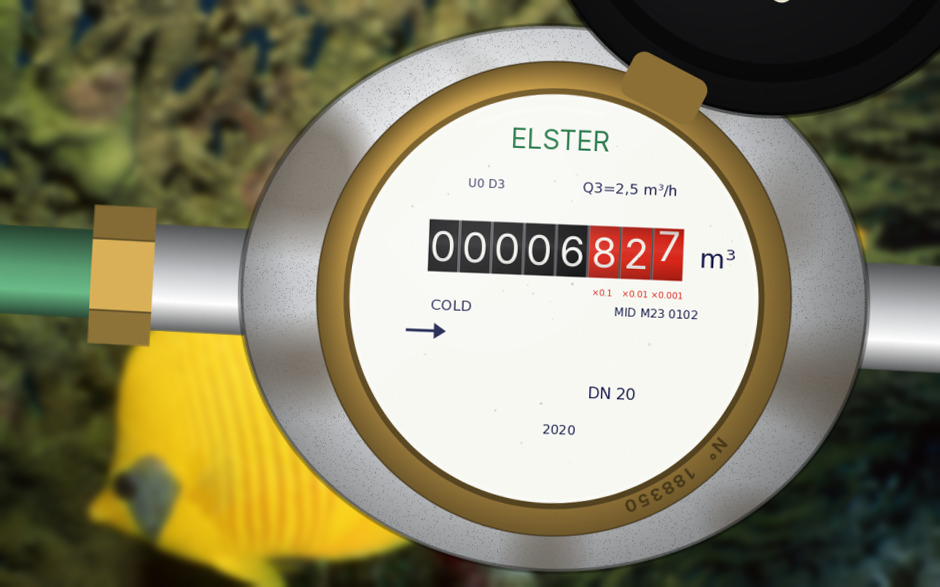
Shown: 6.827 m³
